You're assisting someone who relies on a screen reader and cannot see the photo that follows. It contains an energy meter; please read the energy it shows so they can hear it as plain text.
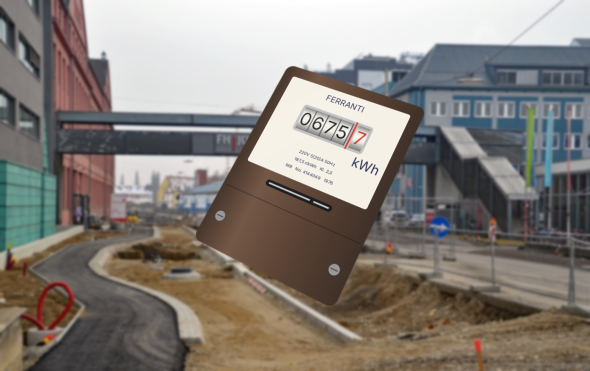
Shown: 675.7 kWh
